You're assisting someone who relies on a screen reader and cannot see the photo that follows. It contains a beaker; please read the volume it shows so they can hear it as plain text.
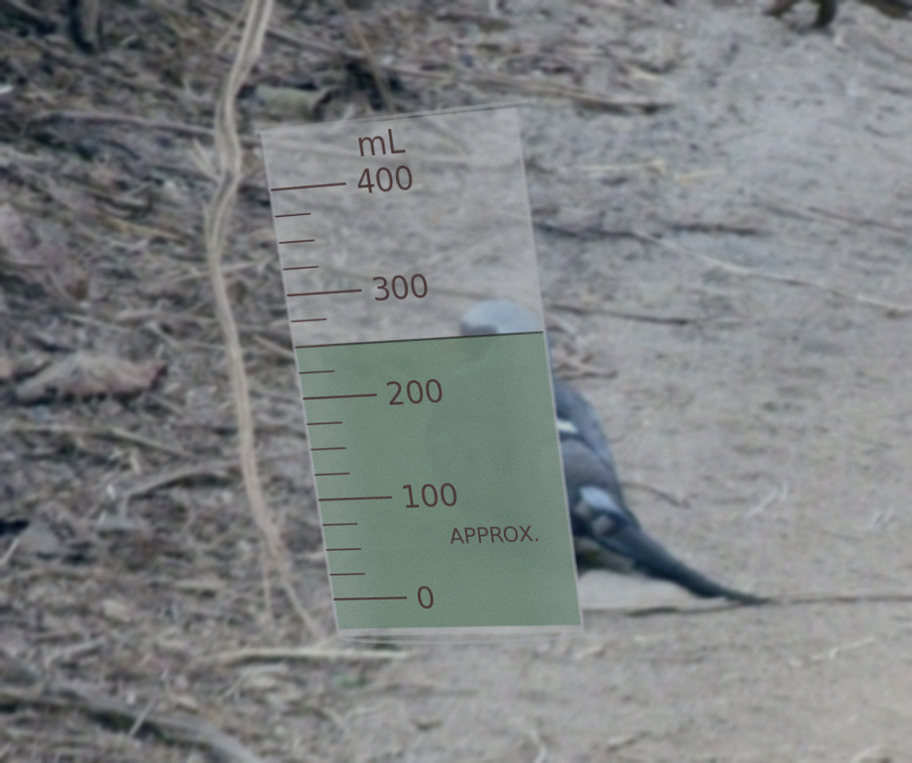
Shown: 250 mL
